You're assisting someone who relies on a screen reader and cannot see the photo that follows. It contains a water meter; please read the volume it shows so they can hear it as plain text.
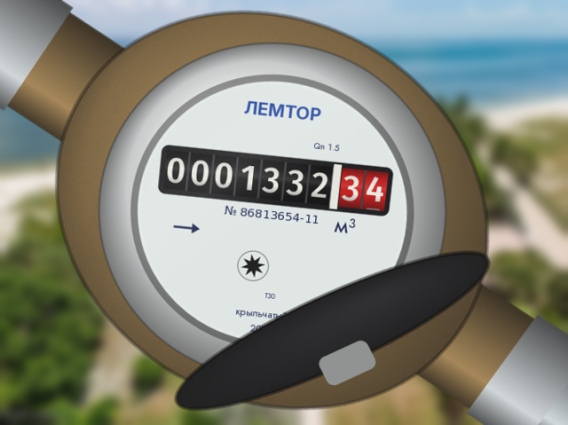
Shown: 1332.34 m³
